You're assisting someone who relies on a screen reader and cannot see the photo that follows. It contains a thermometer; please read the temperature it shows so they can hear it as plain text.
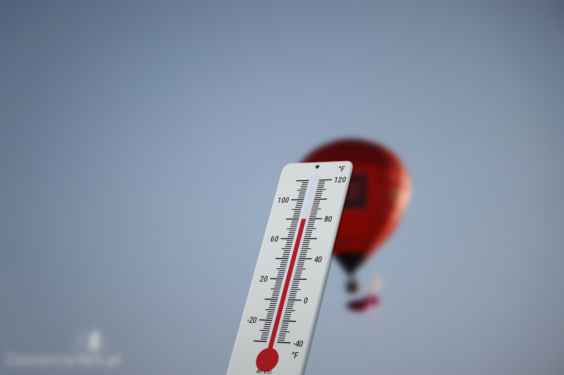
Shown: 80 °F
